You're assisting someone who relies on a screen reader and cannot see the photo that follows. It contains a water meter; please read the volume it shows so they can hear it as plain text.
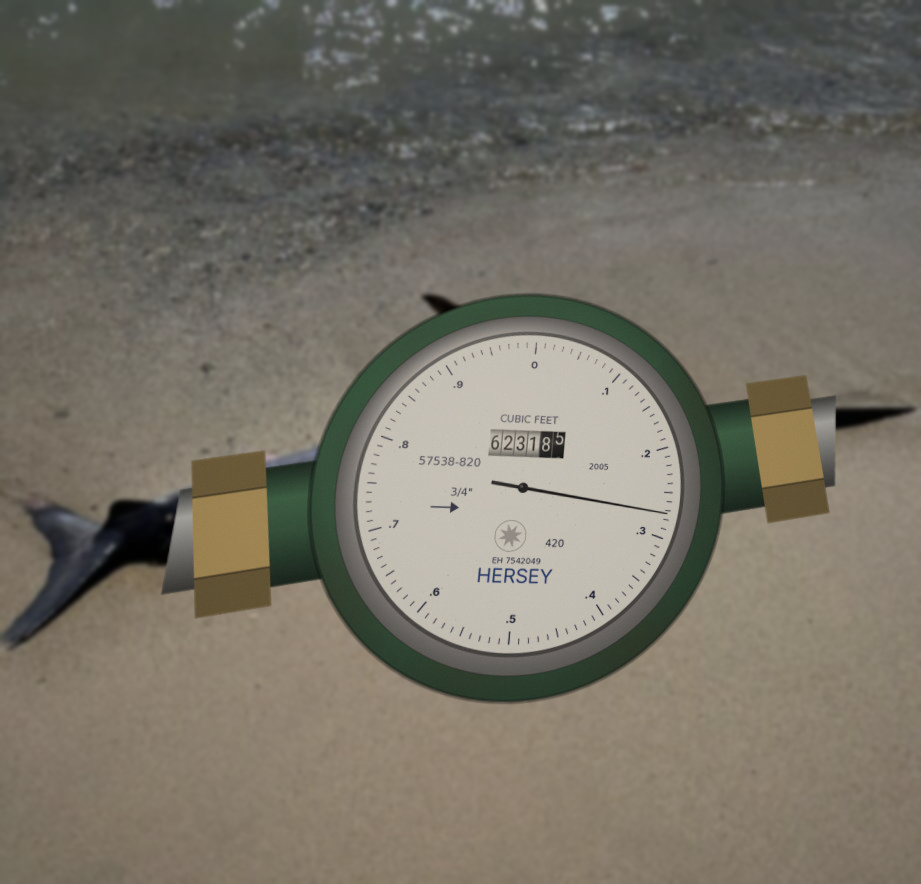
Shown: 623185.27 ft³
